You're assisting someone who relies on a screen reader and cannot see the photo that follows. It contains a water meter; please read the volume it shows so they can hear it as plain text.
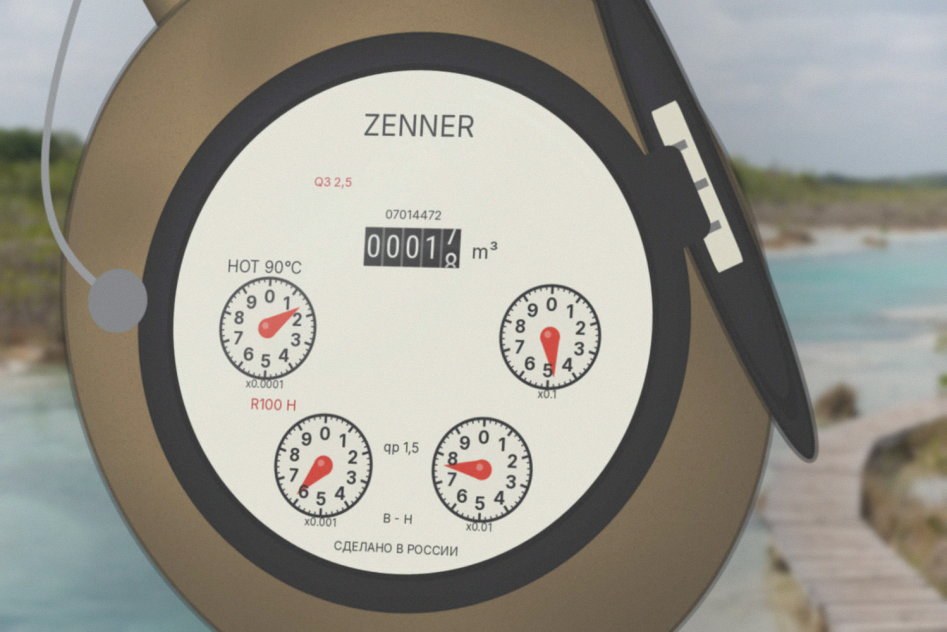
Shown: 17.4761 m³
